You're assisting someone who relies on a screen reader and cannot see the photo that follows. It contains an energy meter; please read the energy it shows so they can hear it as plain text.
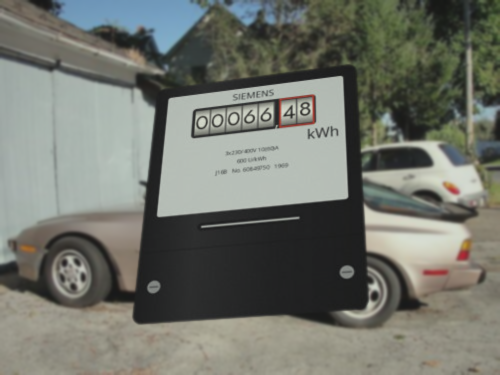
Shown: 66.48 kWh
